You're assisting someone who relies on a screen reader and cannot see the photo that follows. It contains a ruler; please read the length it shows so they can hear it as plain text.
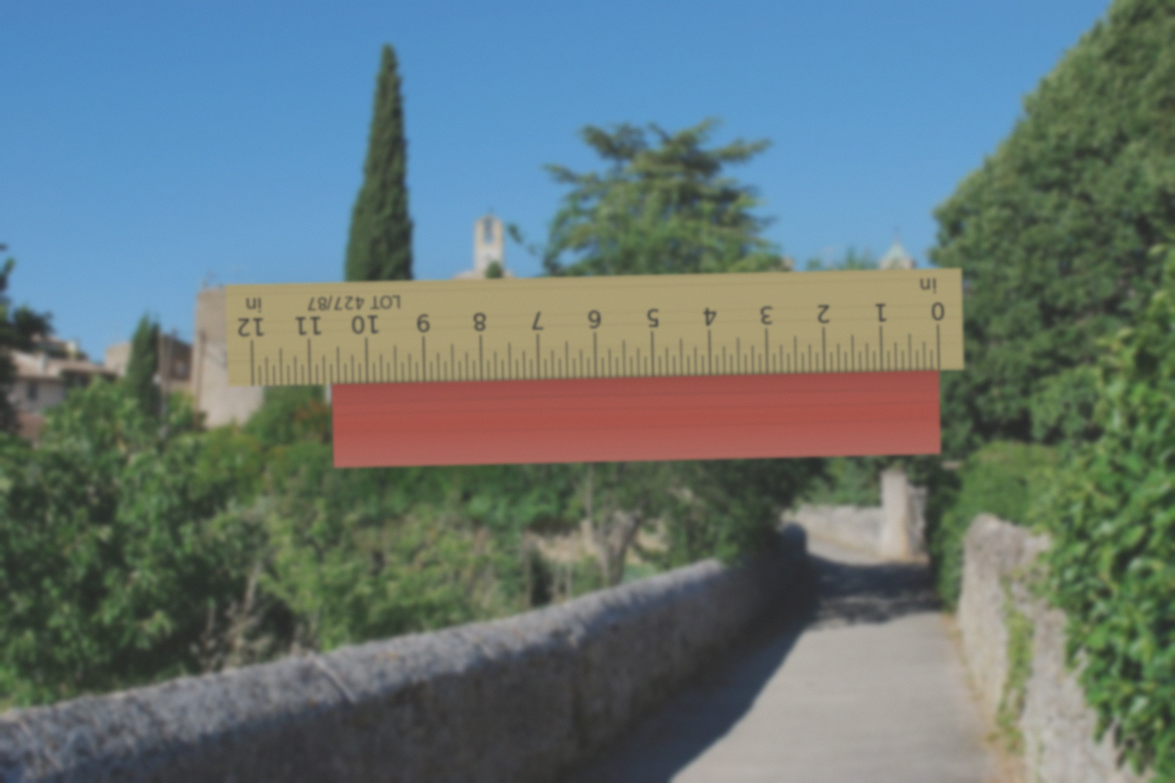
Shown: 10.625 in
